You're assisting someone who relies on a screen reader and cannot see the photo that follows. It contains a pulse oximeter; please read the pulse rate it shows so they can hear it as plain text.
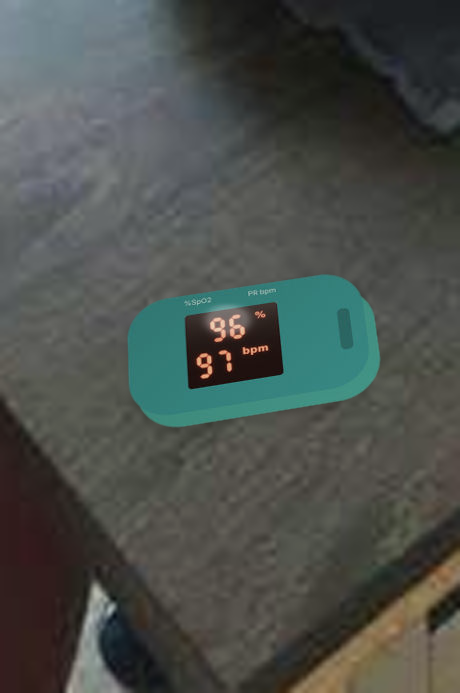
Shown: 97 bpm
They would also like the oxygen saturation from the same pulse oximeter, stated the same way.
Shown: 96 %
